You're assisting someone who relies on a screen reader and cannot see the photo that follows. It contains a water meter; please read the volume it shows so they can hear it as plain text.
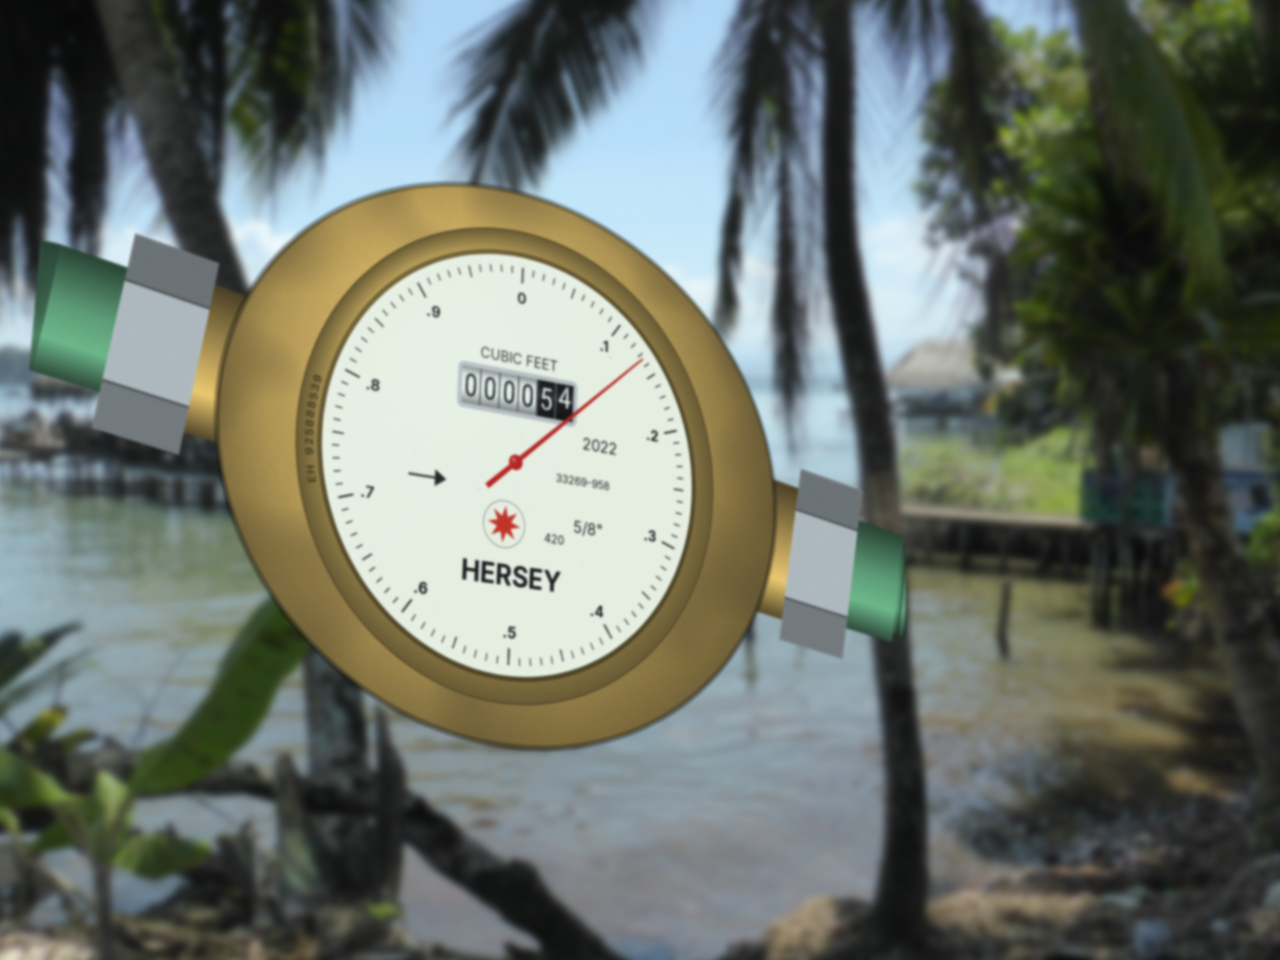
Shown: 54.13 ft³
